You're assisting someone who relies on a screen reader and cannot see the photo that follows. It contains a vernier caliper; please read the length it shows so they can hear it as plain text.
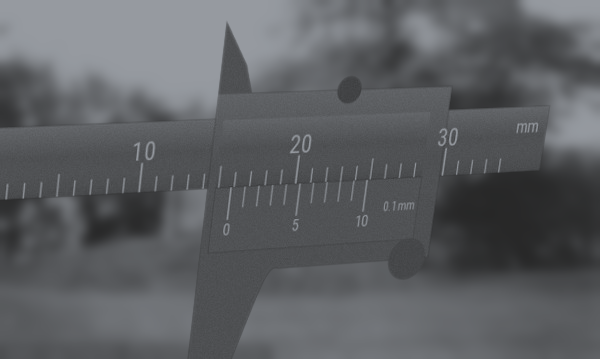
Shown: 15.8 mm
